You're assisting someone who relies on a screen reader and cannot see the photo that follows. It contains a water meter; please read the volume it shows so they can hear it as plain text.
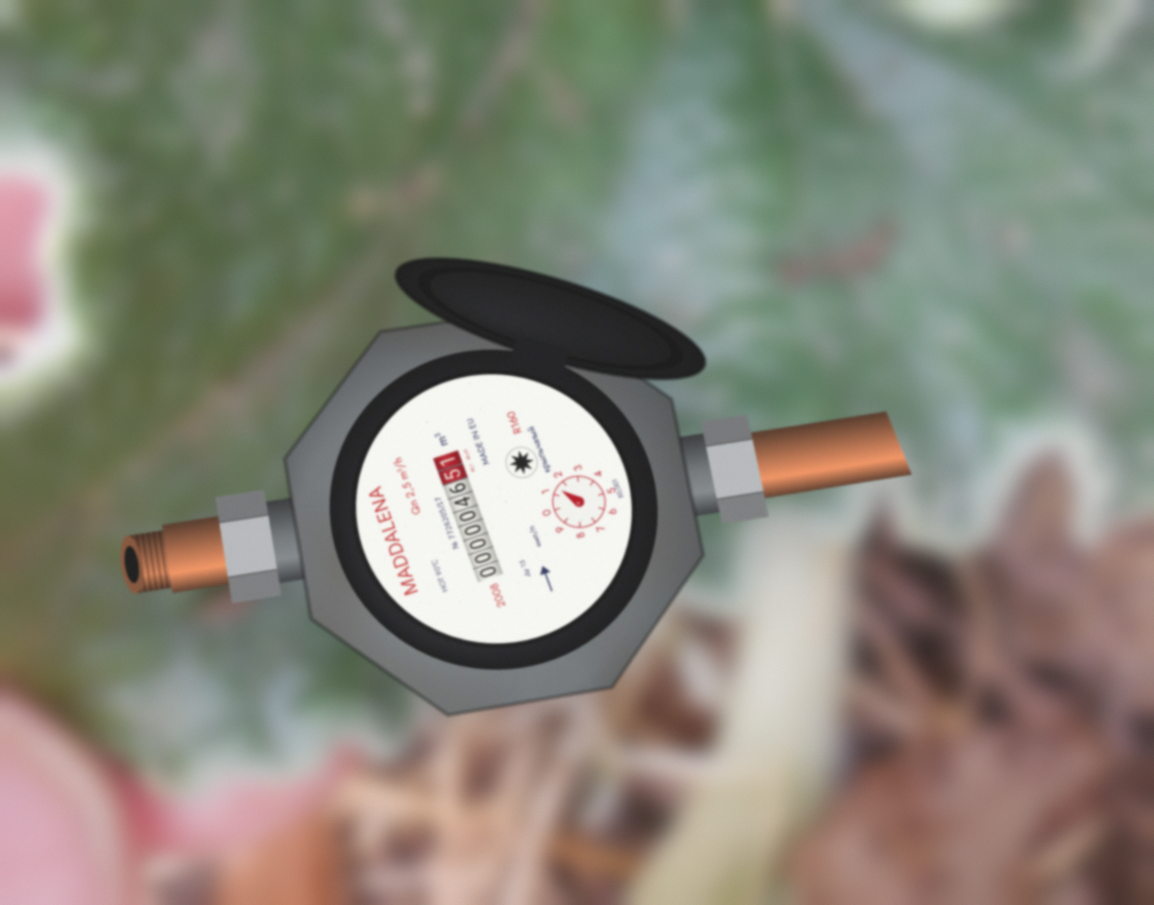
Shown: 46.511 m³
